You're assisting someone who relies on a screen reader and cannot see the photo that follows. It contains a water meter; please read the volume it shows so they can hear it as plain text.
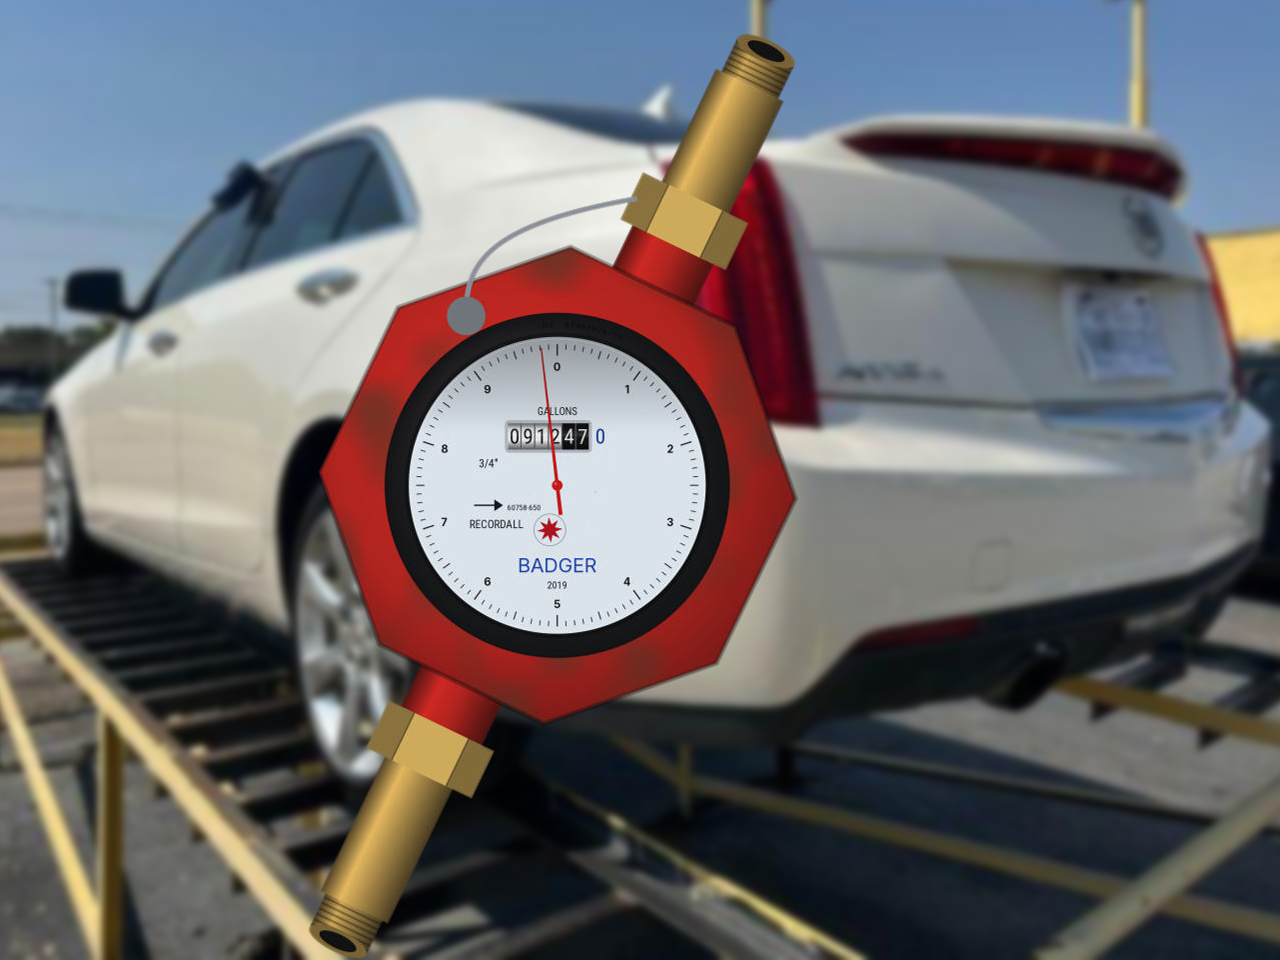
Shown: 912469.8 gal
